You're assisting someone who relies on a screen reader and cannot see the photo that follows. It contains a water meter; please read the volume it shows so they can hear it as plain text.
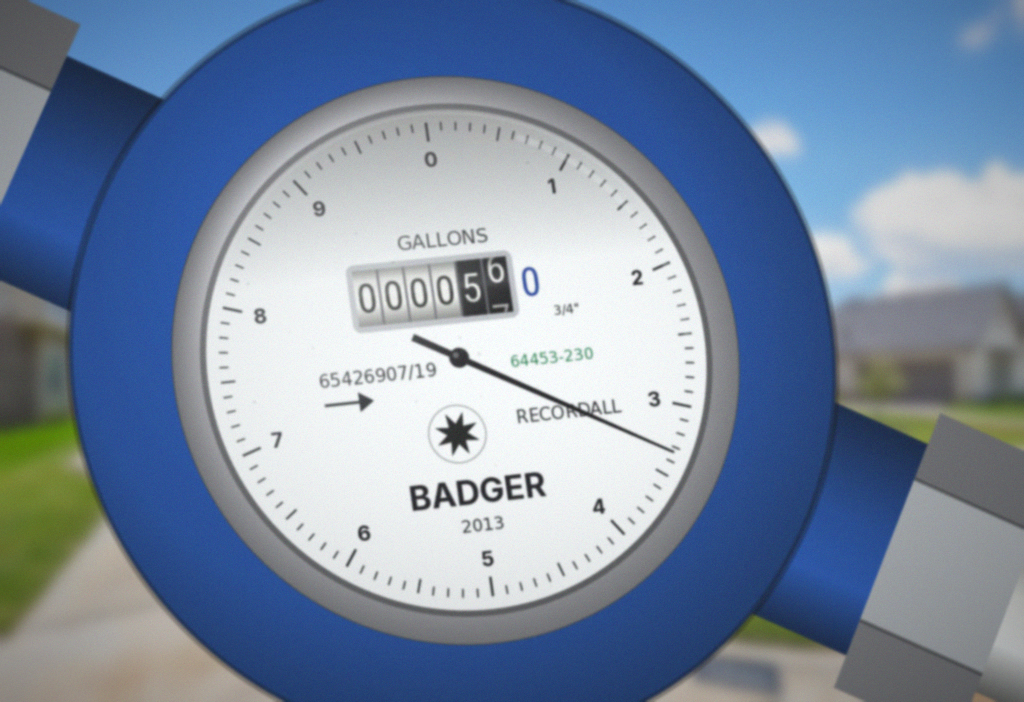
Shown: 563.3 gal
